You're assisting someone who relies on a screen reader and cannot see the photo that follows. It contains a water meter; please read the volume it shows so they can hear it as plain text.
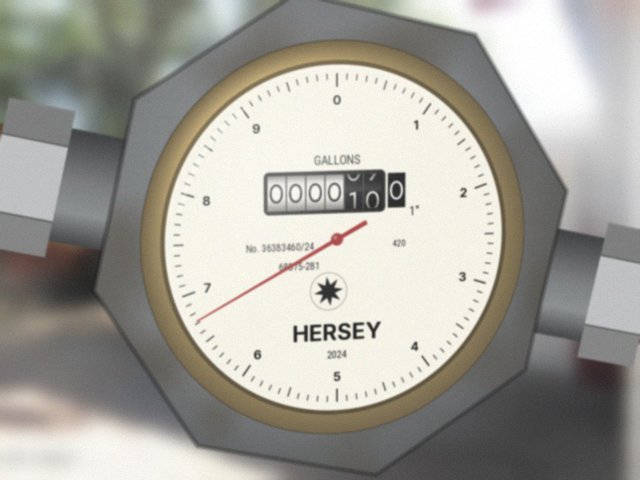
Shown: 96.7 gal
